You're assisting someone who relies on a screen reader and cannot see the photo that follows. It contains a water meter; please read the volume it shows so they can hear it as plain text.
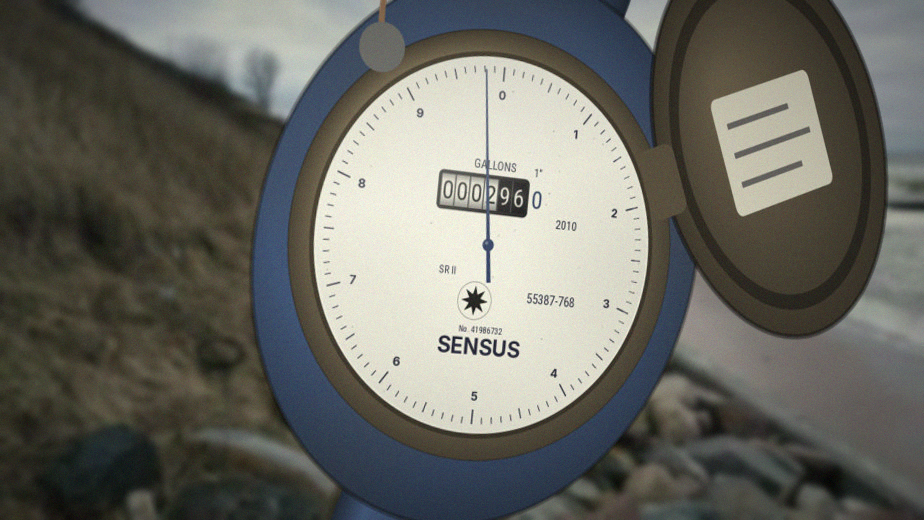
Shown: 2959.8 gal
